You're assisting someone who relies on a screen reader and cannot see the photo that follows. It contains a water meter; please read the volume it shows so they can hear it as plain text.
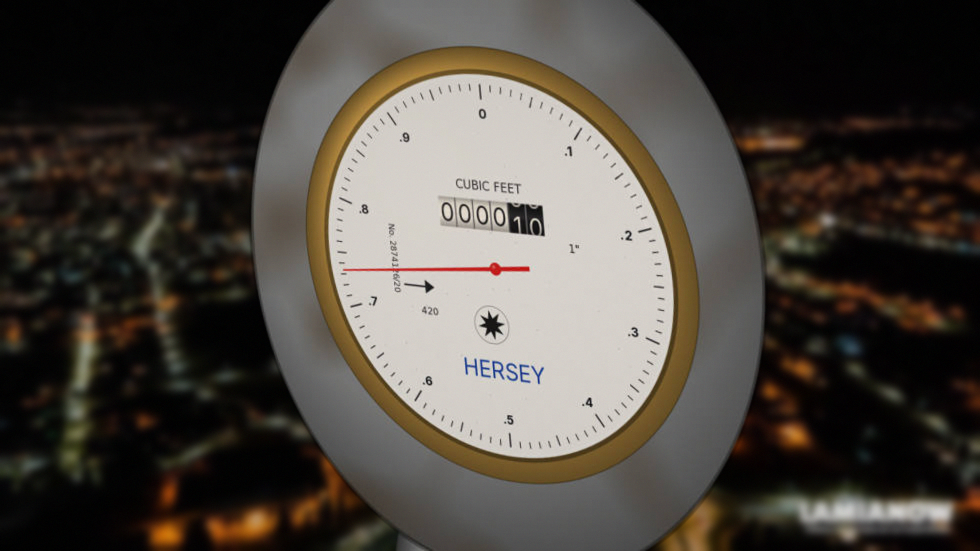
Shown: 9.73 ft³
